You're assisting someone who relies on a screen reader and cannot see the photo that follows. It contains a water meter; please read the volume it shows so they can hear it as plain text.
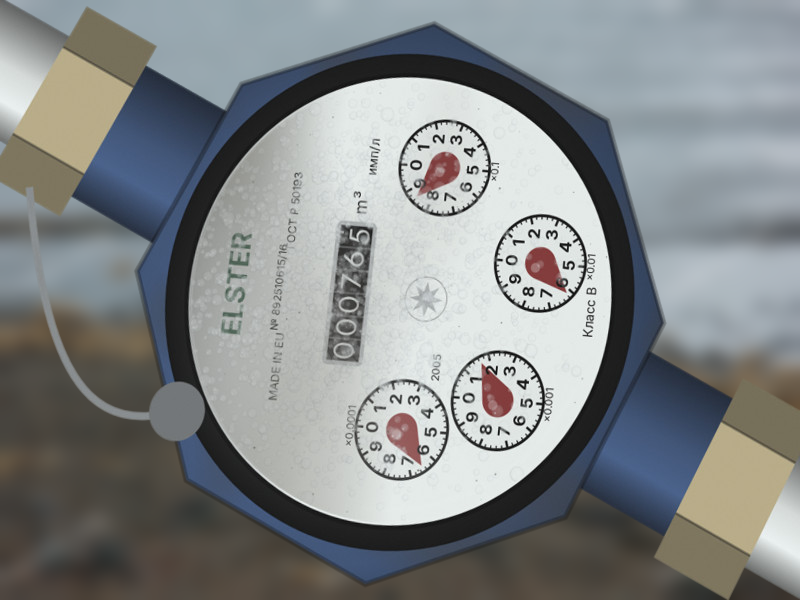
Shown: 764.8616 m³
